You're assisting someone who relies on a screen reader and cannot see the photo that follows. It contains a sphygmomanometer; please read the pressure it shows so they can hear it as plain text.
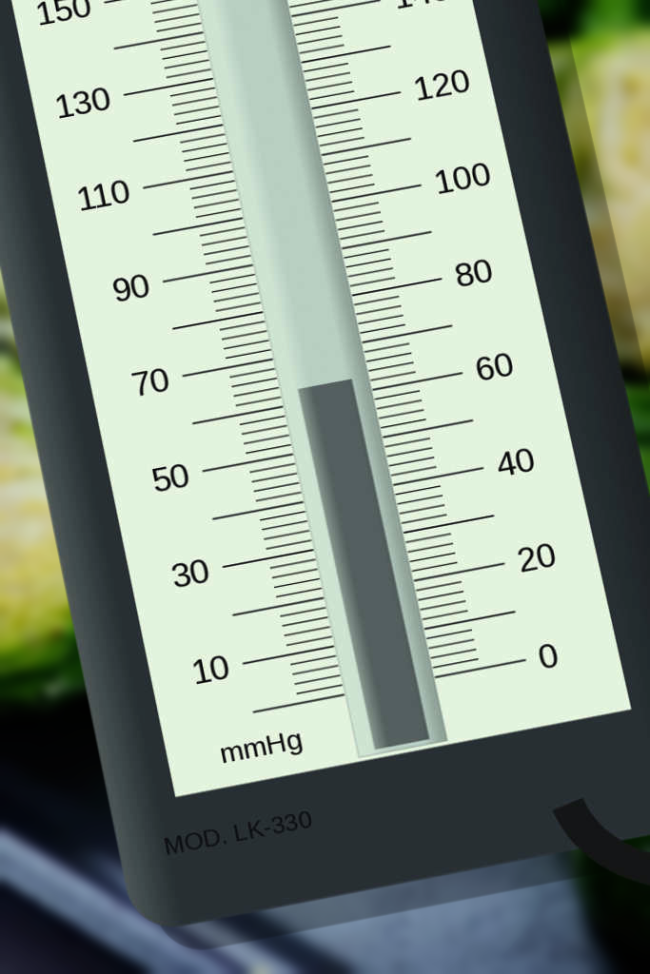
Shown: 63 mmHg
